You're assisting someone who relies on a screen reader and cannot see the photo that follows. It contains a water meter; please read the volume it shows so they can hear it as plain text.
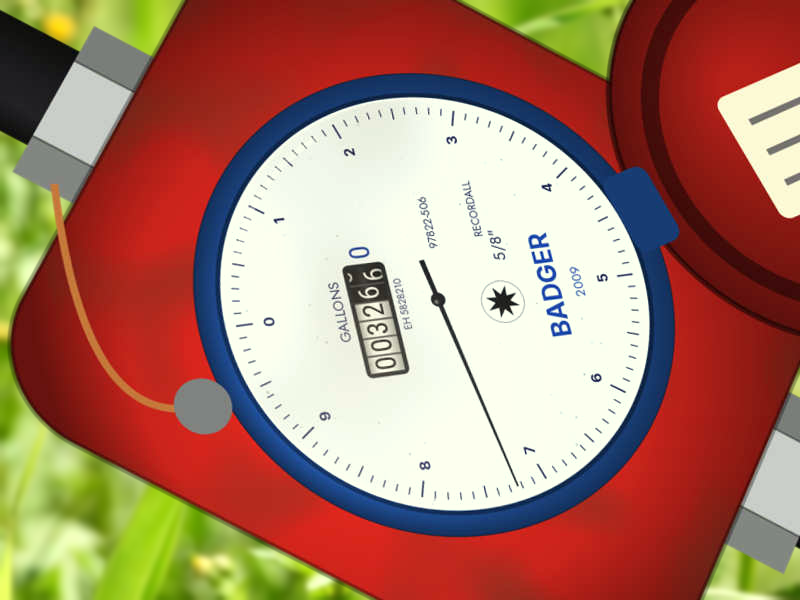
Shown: 32657.2 gal
